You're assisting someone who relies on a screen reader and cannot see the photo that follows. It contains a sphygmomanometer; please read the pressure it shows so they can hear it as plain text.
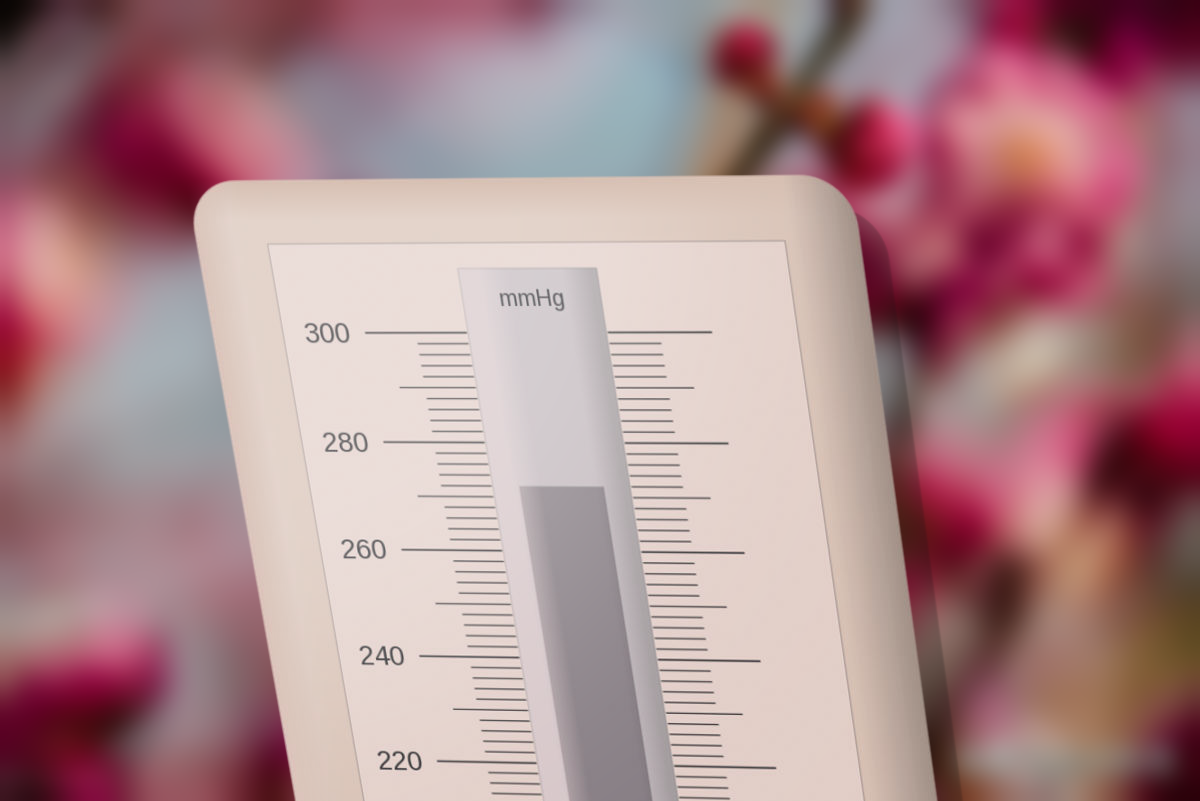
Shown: 272 mmHg
